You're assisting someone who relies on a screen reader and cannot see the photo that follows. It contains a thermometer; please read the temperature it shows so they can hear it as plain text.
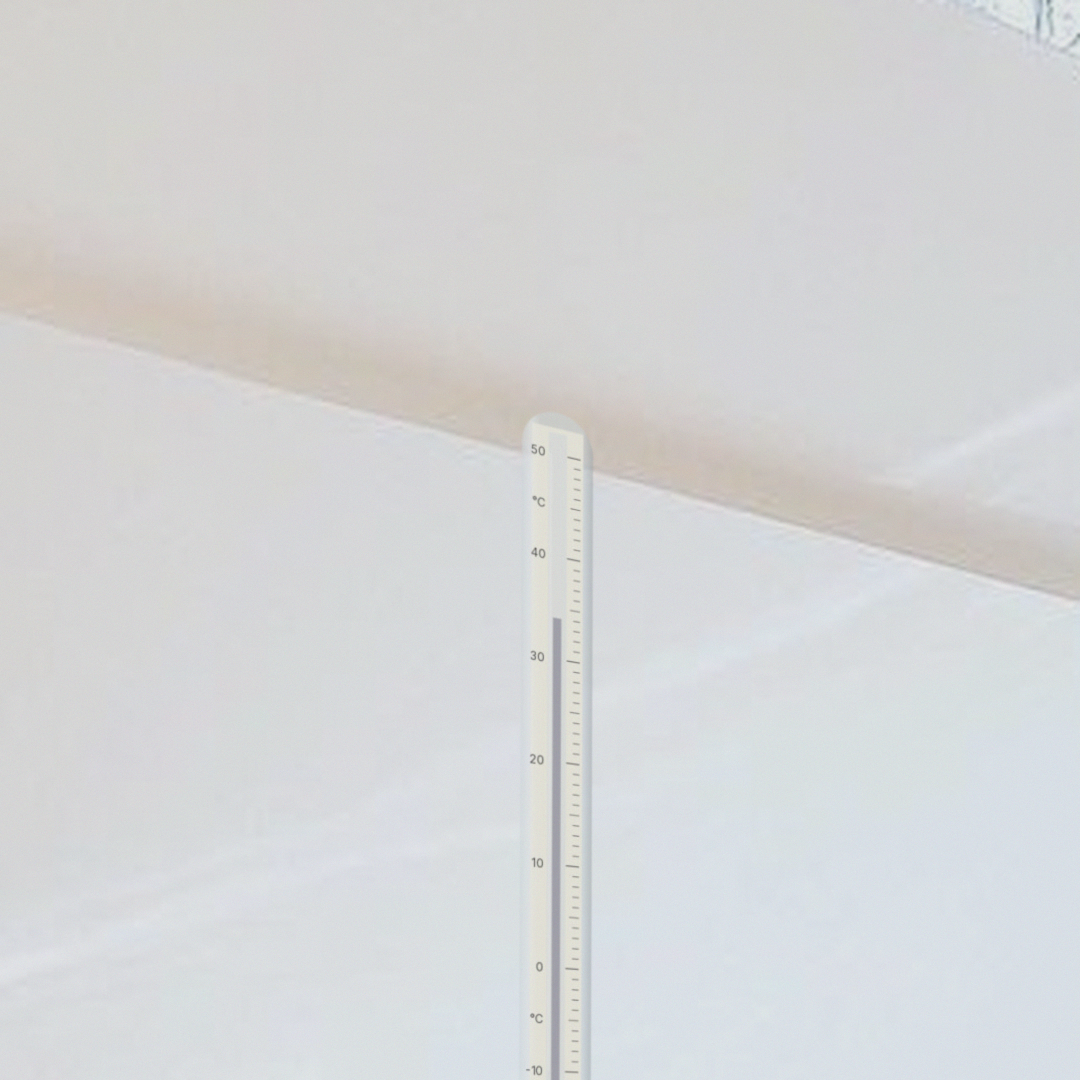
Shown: 34 °C
